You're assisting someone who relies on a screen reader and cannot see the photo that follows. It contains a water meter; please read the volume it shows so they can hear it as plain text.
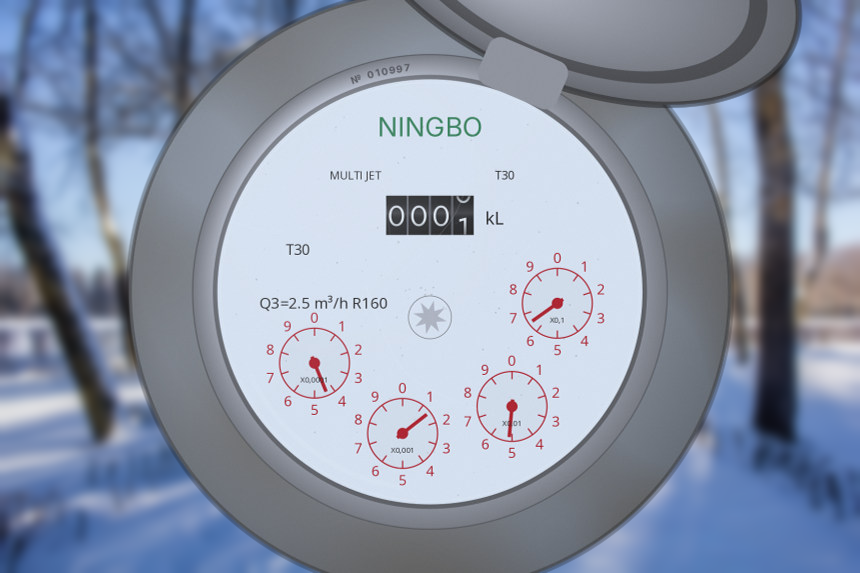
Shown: 0.6514 kL
